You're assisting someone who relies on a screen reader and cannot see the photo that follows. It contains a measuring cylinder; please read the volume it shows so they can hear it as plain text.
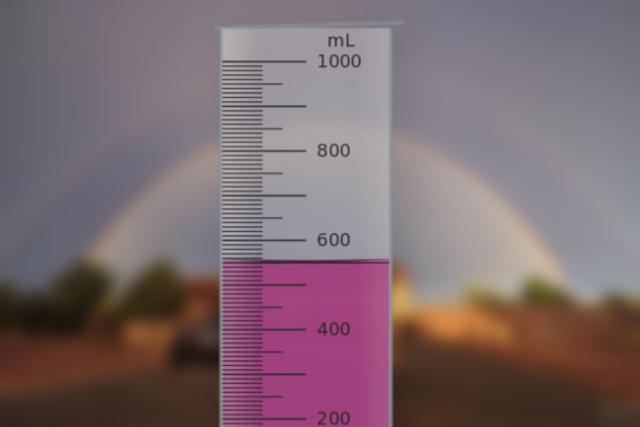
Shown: 550 mL
